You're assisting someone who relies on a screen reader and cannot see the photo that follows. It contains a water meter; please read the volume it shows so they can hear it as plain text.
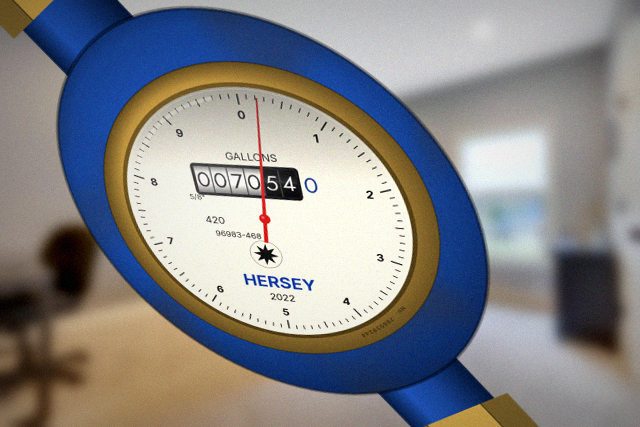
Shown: 70540.2 gal
